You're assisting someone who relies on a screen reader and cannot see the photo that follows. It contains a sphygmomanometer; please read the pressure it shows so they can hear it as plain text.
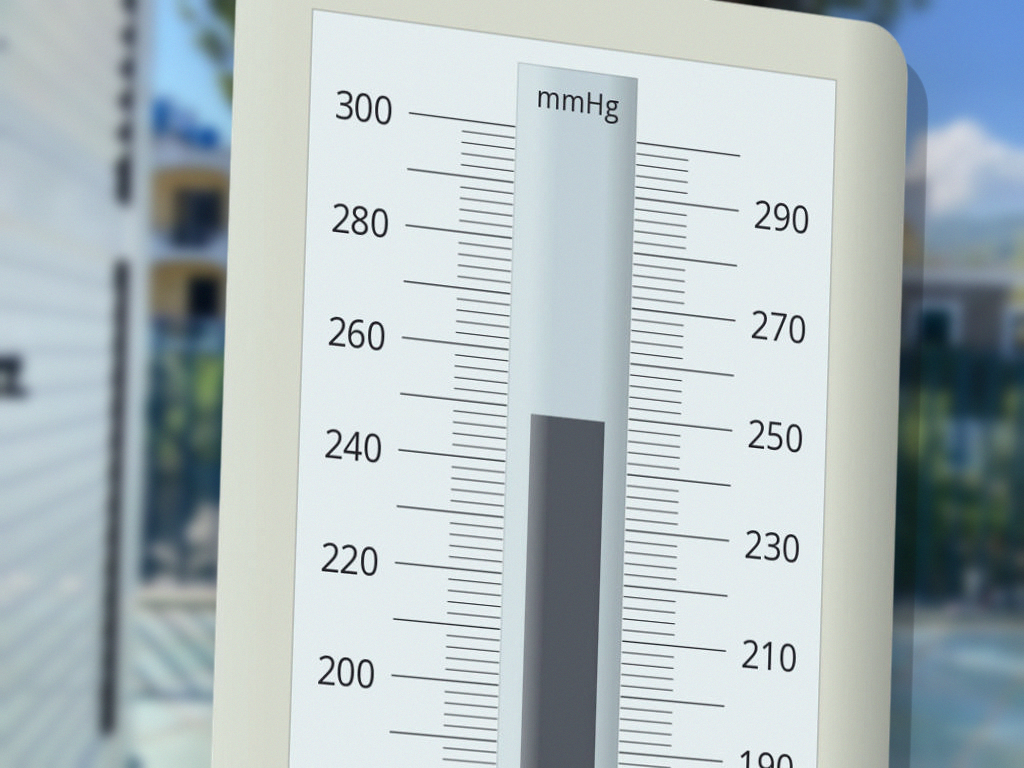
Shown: 249 mmHg
